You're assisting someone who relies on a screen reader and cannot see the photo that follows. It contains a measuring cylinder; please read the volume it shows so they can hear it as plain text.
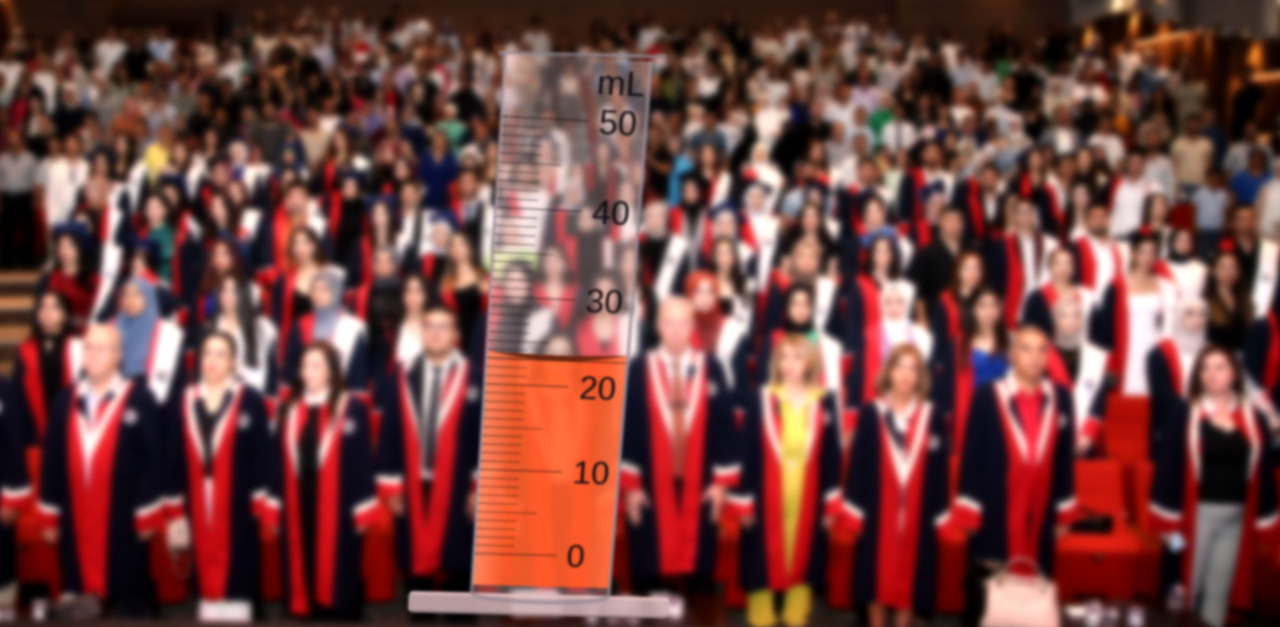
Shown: 23 mL
